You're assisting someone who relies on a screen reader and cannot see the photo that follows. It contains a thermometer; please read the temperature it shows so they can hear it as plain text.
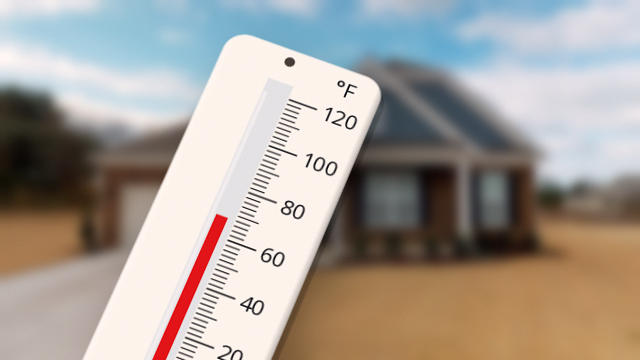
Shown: 68 °F
